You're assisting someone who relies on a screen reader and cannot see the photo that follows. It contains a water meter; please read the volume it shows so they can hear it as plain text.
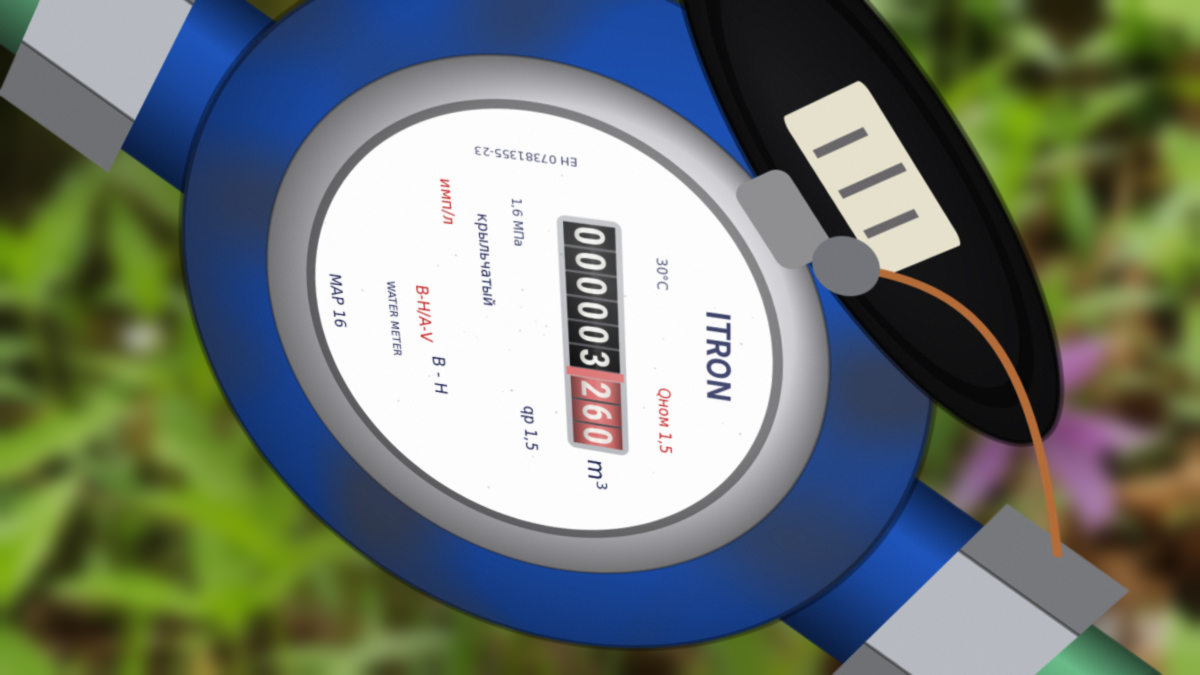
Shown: 3.260 m³
